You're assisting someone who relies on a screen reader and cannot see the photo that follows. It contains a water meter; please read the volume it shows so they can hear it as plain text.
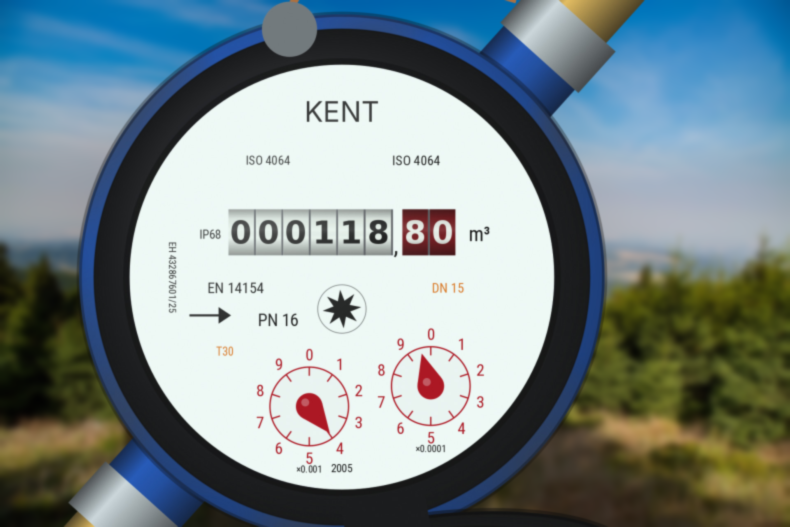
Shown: 118.8039 m³
